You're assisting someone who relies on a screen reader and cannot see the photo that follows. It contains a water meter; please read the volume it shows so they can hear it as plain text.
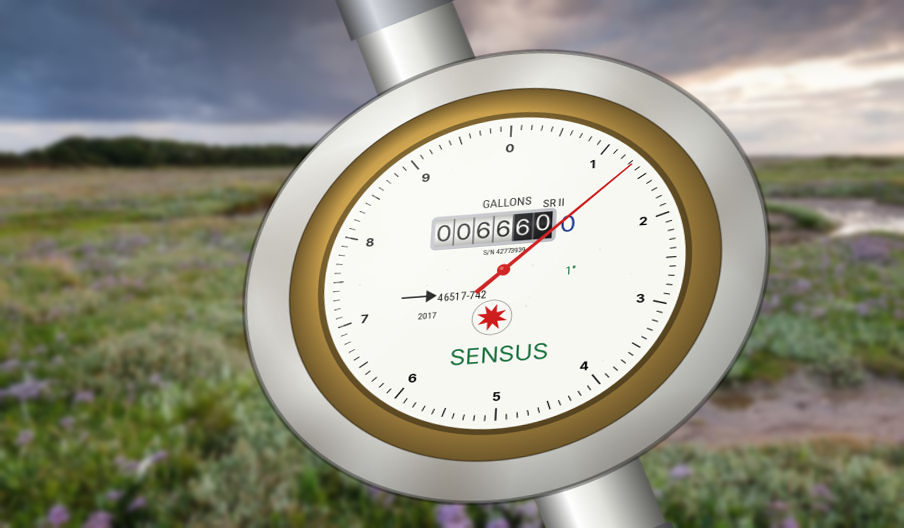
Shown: 66601.3 gal
